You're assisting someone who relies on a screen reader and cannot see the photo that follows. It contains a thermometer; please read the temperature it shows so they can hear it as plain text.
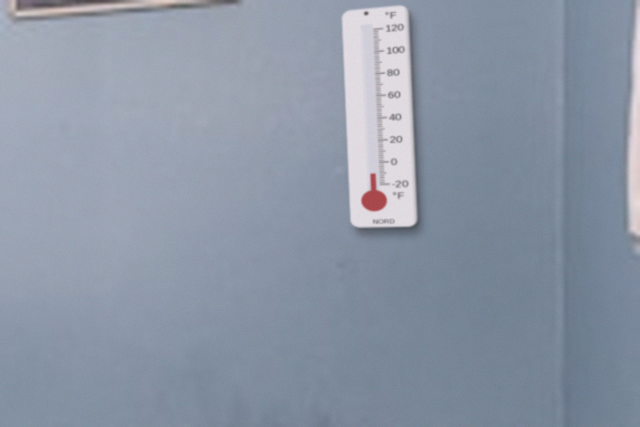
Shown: -10 °F
